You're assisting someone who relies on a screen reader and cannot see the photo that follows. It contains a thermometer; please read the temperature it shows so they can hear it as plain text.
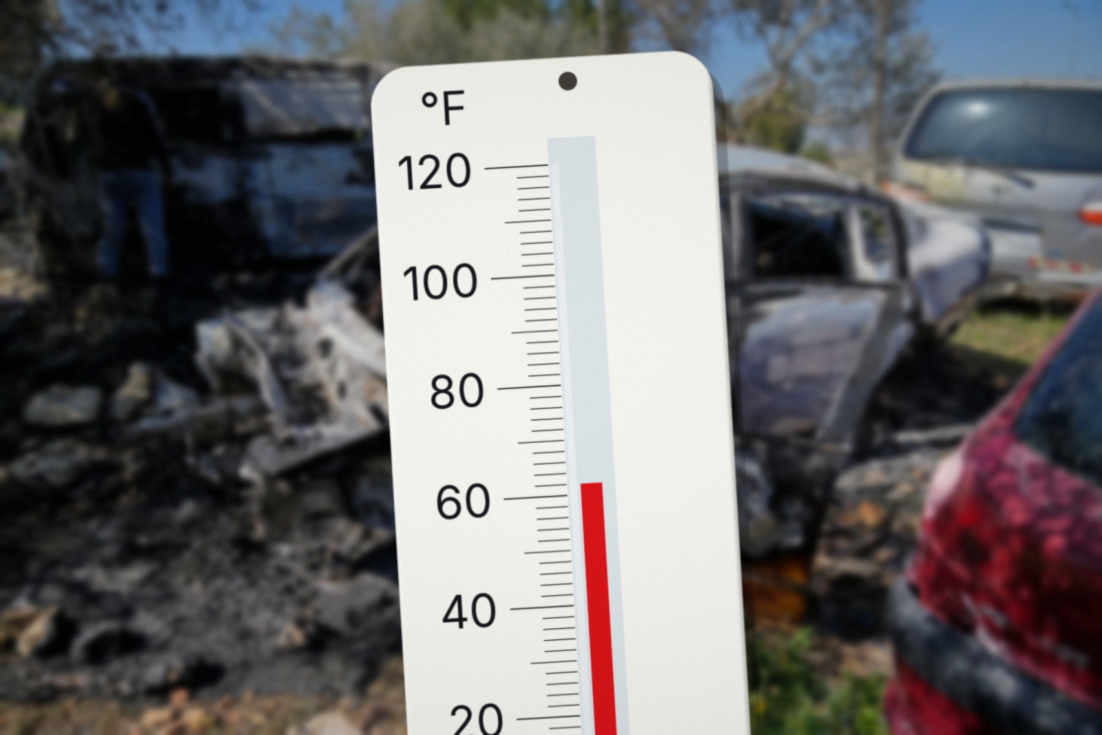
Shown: 62 °F
